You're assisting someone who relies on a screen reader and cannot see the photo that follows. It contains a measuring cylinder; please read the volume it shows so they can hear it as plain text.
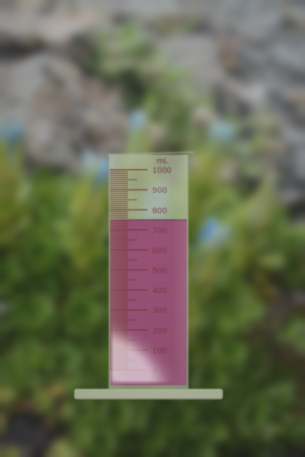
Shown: 750 mL
